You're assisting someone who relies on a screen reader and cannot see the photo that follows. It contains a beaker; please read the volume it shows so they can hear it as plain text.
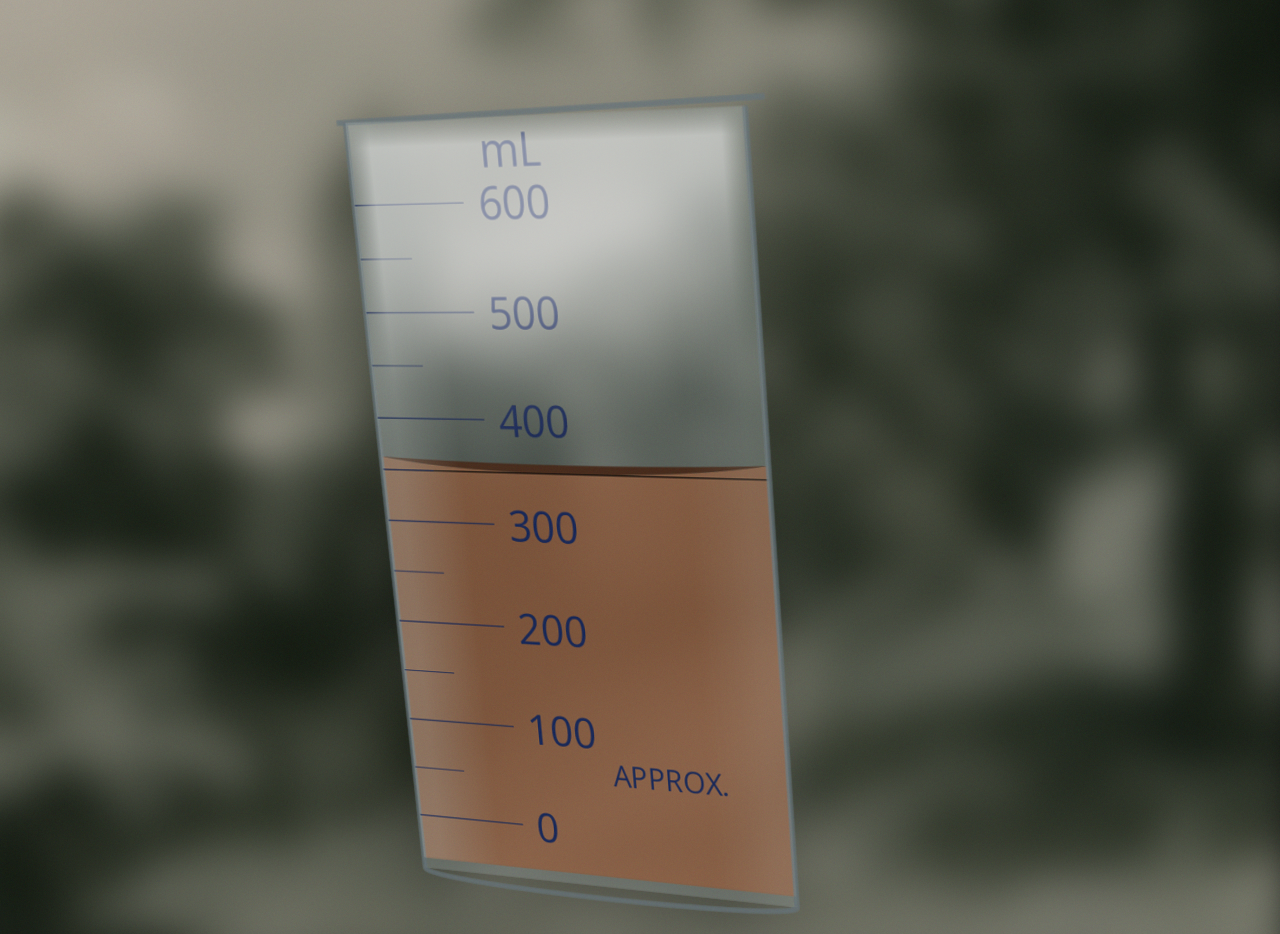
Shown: 350 mL
